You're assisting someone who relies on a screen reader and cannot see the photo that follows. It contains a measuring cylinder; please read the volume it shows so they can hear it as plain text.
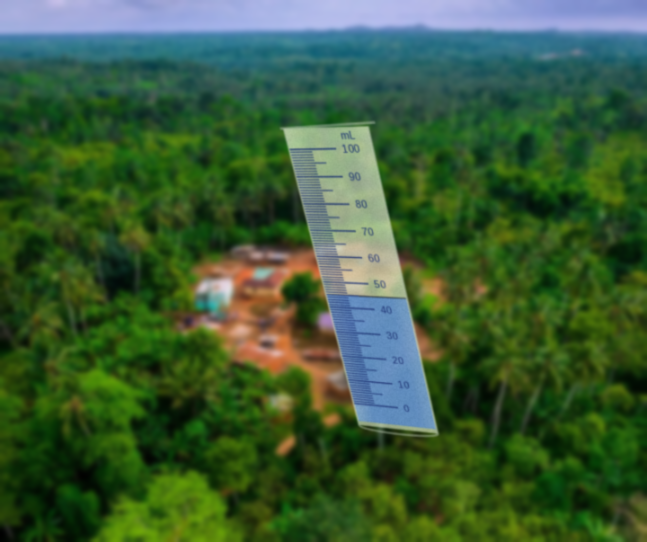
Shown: 45 mL
